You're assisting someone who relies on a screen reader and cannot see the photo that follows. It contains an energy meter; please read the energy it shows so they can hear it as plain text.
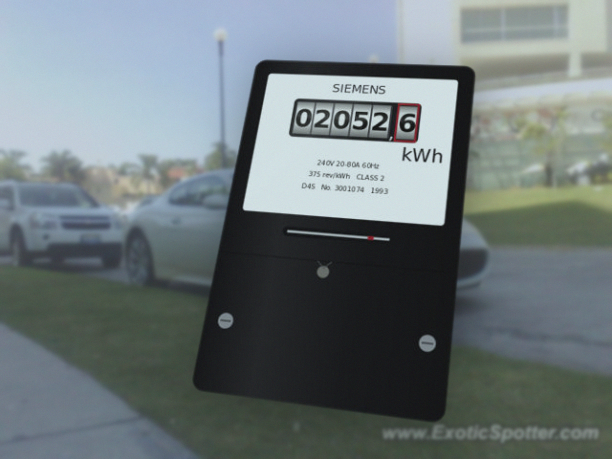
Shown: 2052.6 kWh
